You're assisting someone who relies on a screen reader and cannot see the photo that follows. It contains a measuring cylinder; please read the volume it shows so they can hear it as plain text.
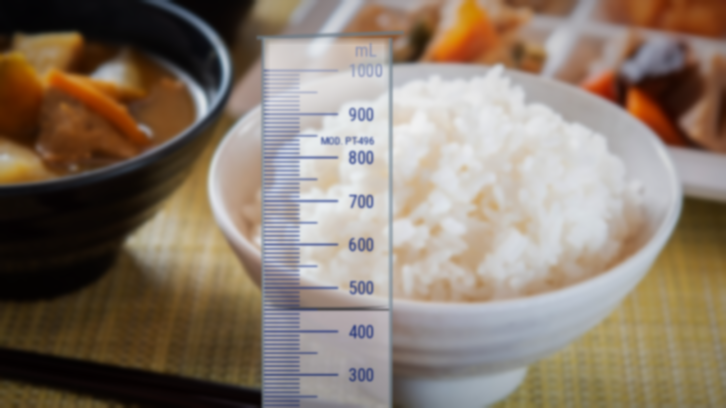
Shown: 450 mL
